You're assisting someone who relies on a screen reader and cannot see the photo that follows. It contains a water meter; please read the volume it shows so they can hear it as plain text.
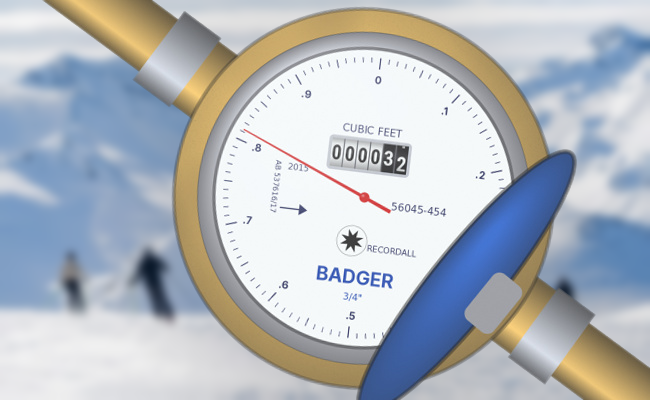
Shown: 31.81 ft³
